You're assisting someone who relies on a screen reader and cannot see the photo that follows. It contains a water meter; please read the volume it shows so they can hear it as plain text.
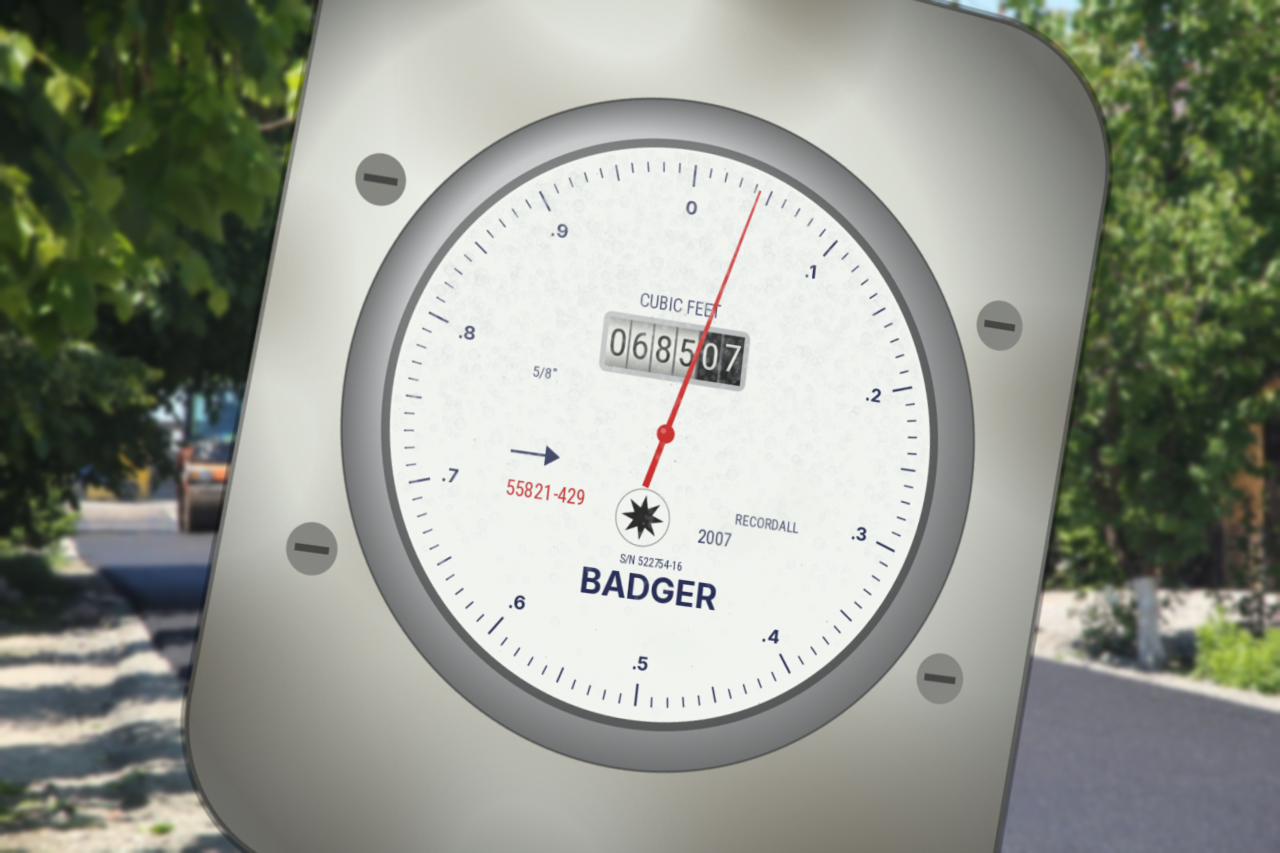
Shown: 68507.04 ft³
